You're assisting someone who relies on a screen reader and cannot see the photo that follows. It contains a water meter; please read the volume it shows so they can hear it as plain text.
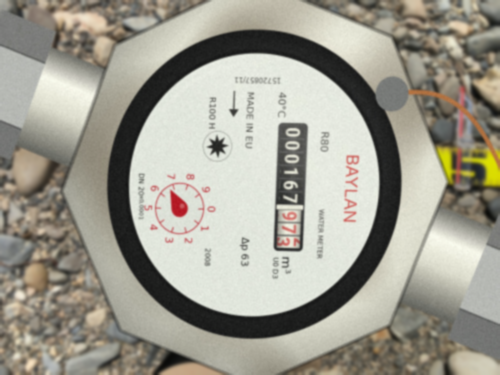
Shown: 167.9726 m³
